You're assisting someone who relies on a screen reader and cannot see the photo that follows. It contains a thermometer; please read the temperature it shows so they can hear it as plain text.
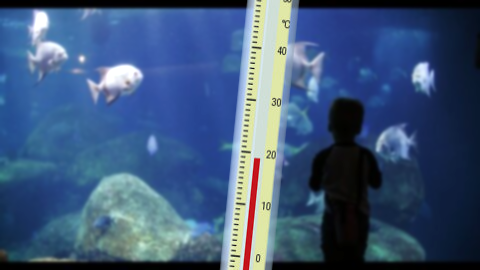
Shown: 19 °C
